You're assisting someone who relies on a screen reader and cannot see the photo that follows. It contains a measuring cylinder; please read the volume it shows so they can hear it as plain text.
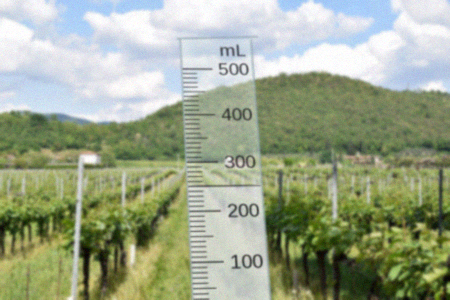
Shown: 250 mL
